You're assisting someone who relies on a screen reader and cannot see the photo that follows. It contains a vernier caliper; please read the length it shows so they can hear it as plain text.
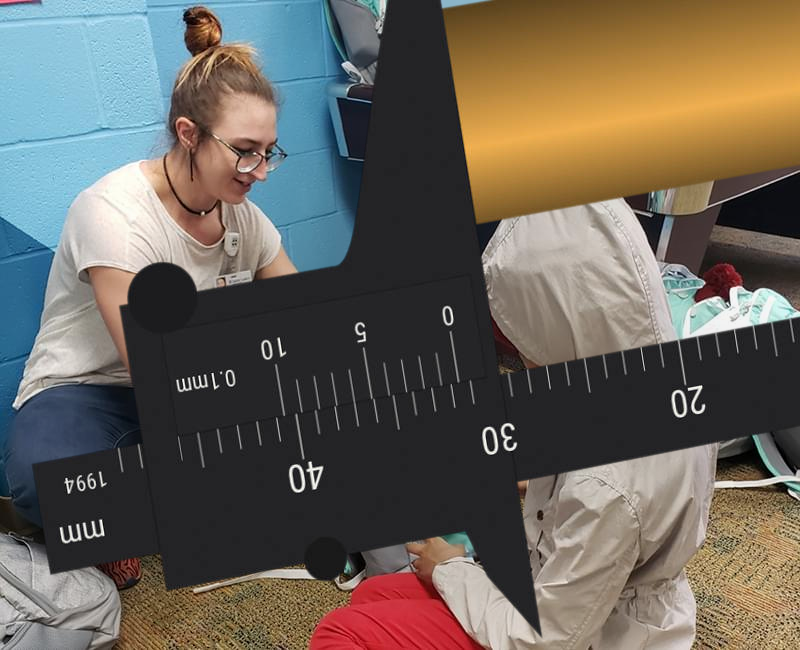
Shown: 31.6 mm
